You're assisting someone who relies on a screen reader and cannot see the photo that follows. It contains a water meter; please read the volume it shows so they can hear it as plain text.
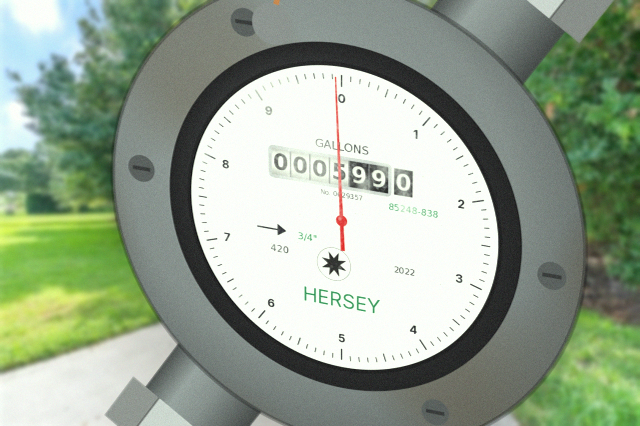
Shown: 5989.9 gal
